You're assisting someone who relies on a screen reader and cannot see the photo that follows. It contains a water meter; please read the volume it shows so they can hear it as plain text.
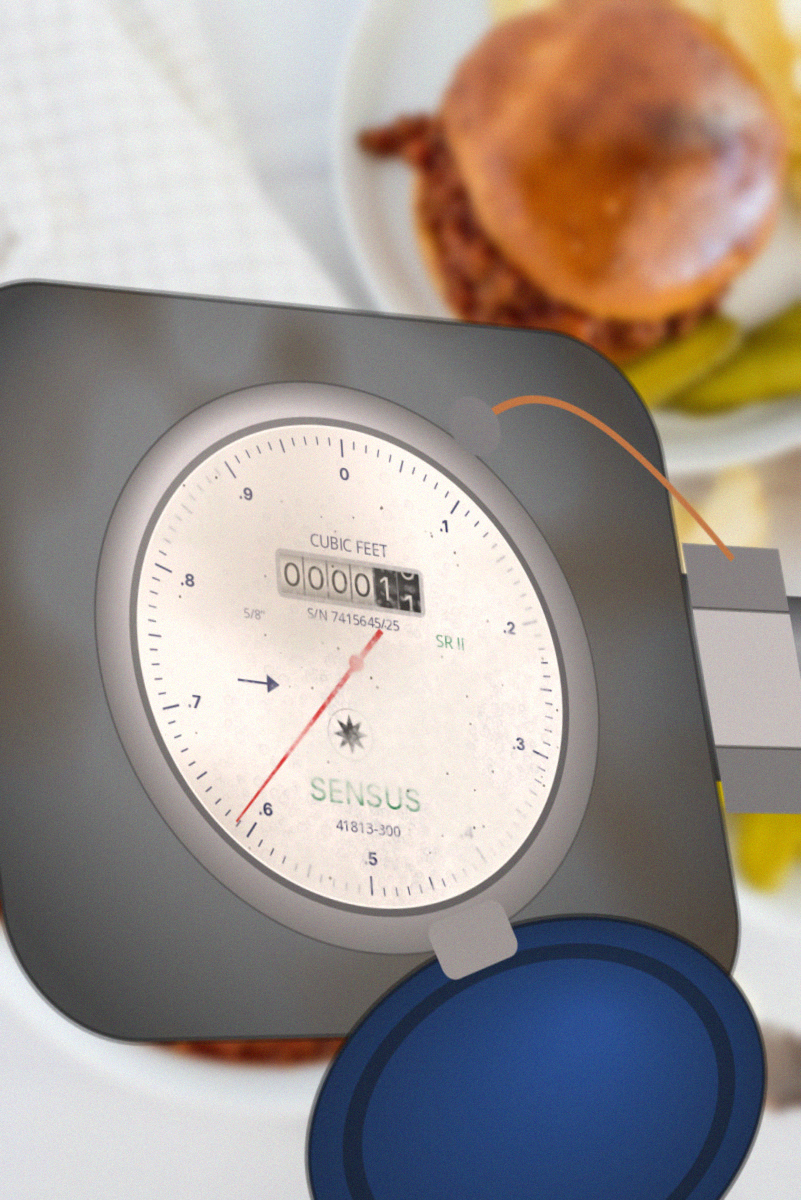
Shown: 10.61 ft³
